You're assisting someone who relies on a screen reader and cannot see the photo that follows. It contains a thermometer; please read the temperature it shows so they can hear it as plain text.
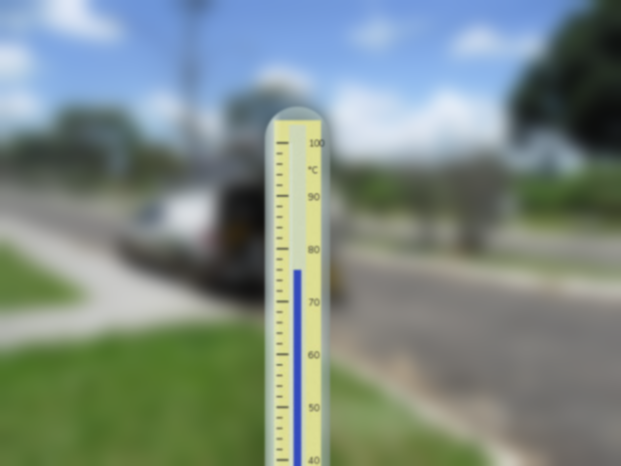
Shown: 76 °C
